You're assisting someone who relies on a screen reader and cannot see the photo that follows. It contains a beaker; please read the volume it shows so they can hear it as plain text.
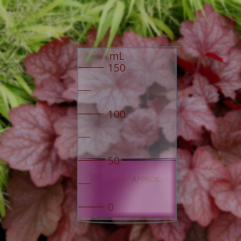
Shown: 50 mL
